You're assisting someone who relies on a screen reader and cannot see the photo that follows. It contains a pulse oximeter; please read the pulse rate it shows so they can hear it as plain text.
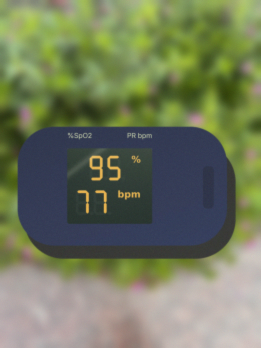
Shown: 77 bpm
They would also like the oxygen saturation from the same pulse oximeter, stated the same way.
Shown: 95 %
